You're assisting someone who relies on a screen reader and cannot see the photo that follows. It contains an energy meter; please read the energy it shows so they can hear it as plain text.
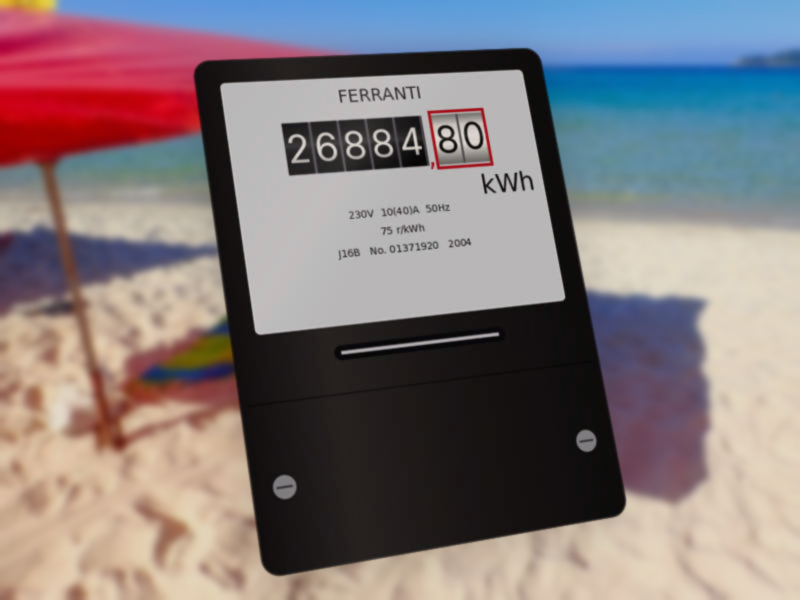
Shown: 26884.80 kWh
